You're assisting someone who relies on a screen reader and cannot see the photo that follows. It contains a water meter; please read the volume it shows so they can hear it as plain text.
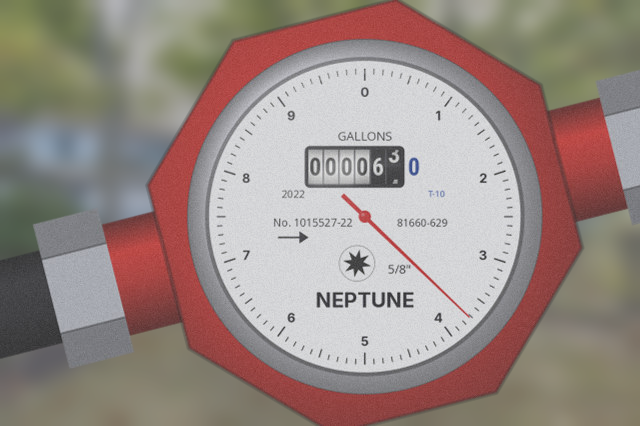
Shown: 633.7 gal
